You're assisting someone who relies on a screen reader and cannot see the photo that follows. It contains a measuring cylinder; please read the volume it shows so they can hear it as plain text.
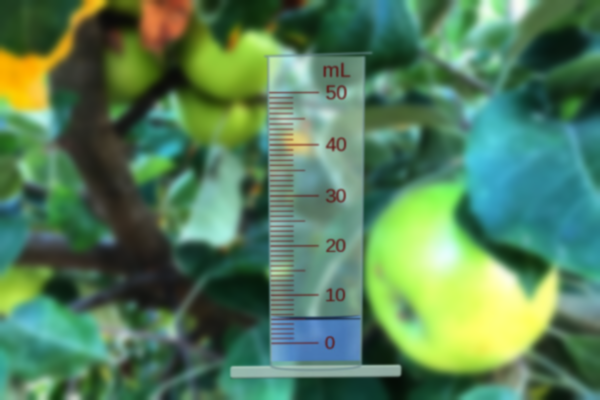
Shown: 5 mL
